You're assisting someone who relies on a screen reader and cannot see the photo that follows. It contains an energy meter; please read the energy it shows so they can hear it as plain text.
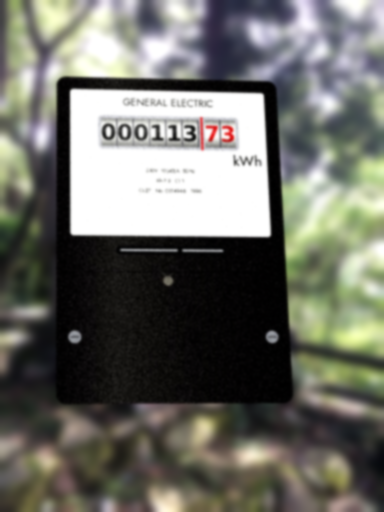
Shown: 113.73 kWh
